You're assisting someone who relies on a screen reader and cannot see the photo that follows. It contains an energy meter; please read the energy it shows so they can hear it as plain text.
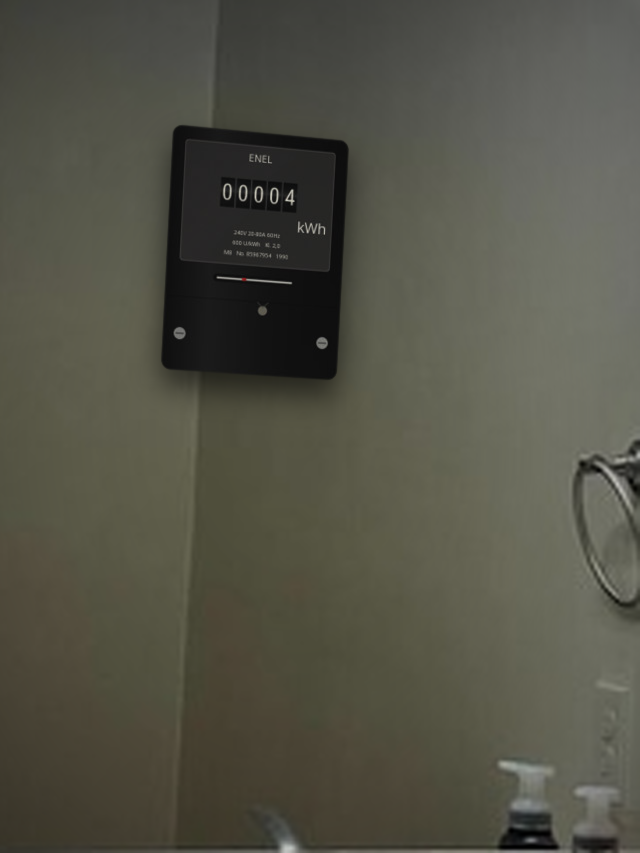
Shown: 4 kWh
